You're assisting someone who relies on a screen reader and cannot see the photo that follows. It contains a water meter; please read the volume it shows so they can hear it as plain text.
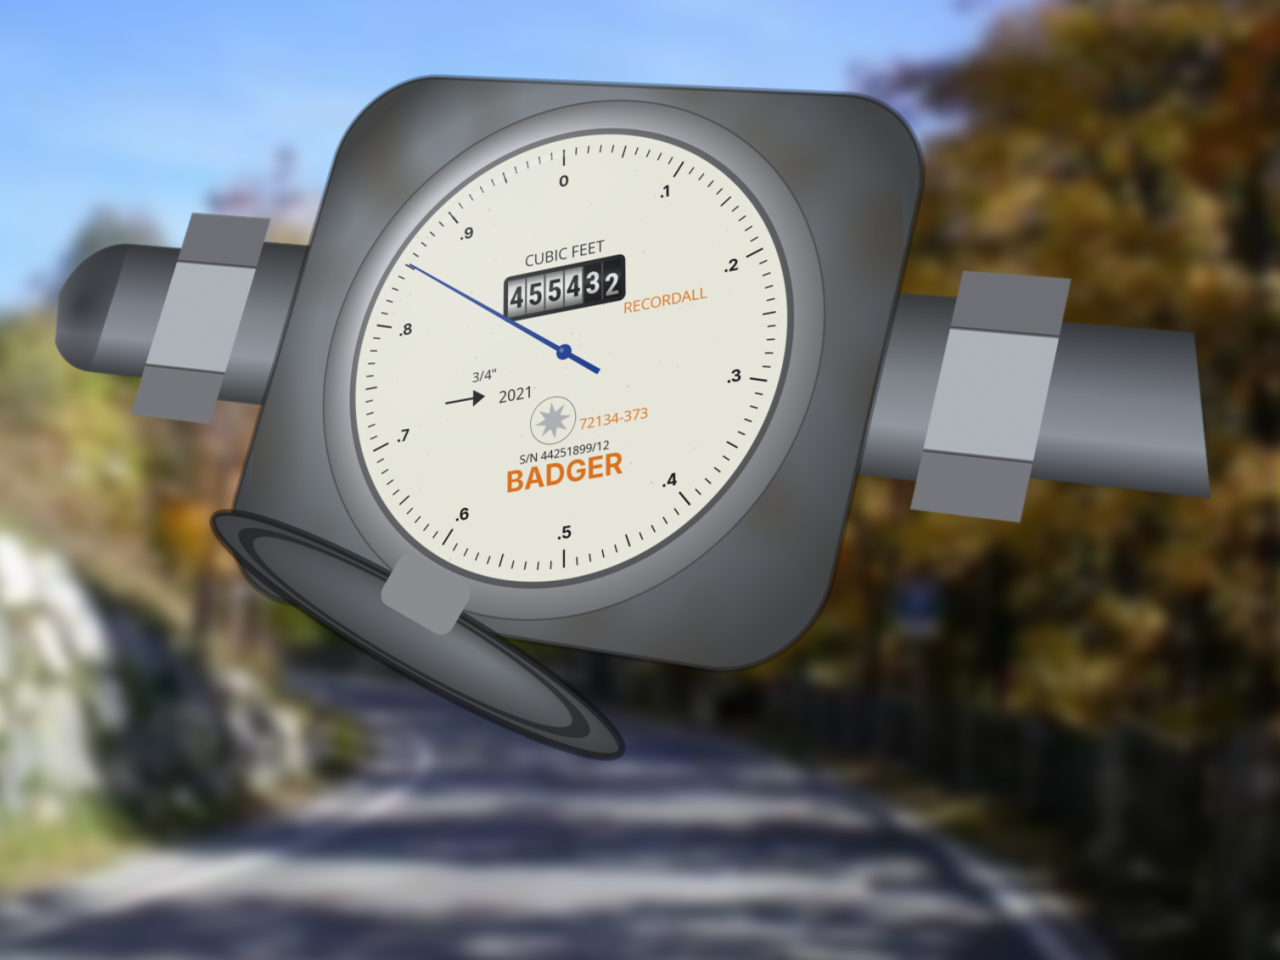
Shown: 455431.85 ft³
